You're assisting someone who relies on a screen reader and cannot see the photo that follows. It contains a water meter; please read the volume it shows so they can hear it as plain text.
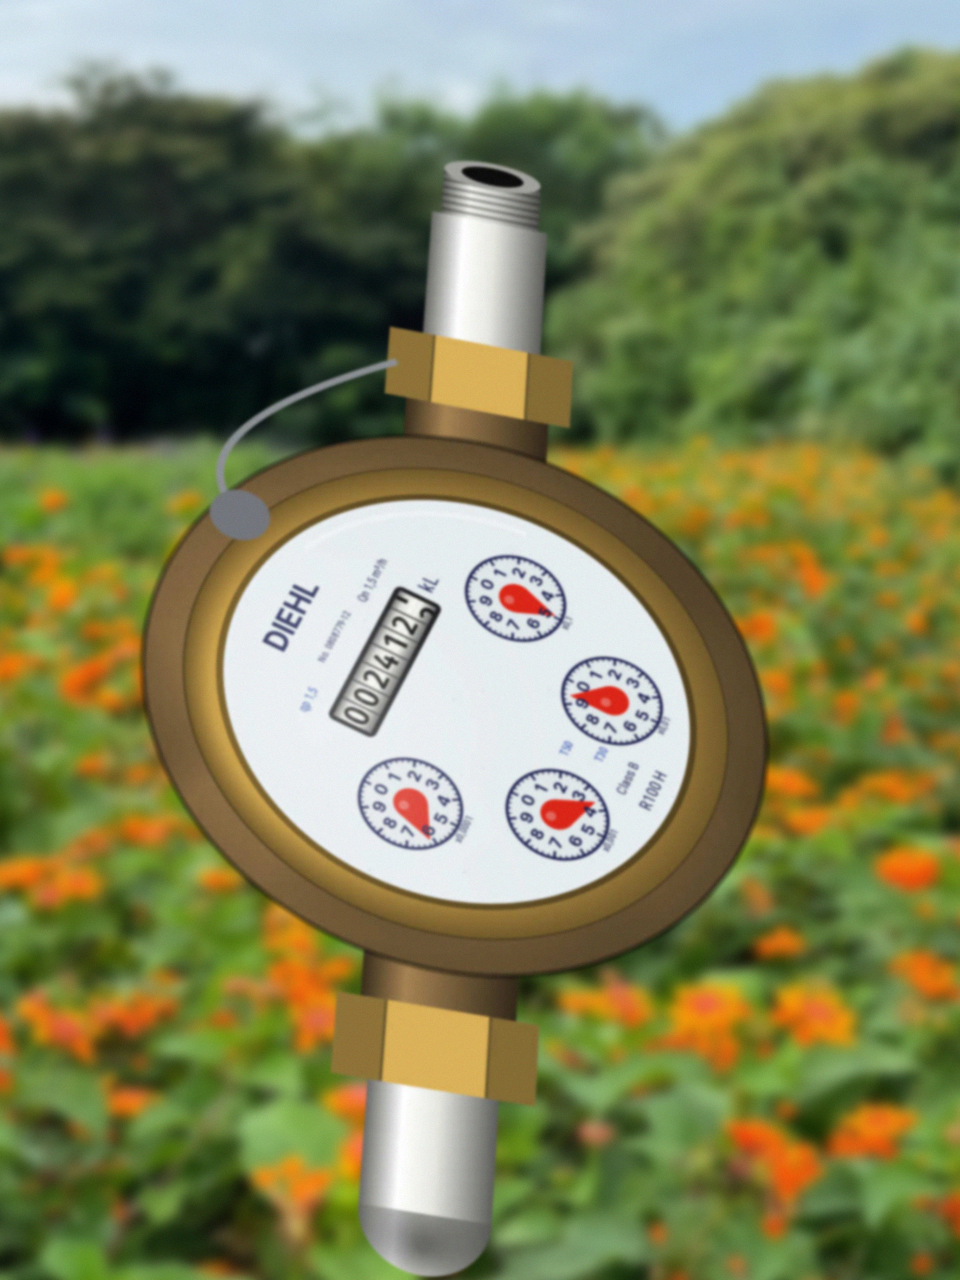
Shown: 24121.4936 kL
